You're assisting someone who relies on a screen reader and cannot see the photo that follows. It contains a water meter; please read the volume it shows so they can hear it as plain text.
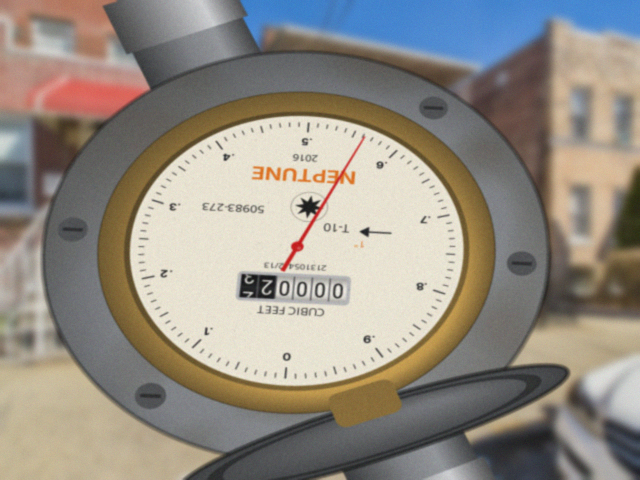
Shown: 22.56 ft³
